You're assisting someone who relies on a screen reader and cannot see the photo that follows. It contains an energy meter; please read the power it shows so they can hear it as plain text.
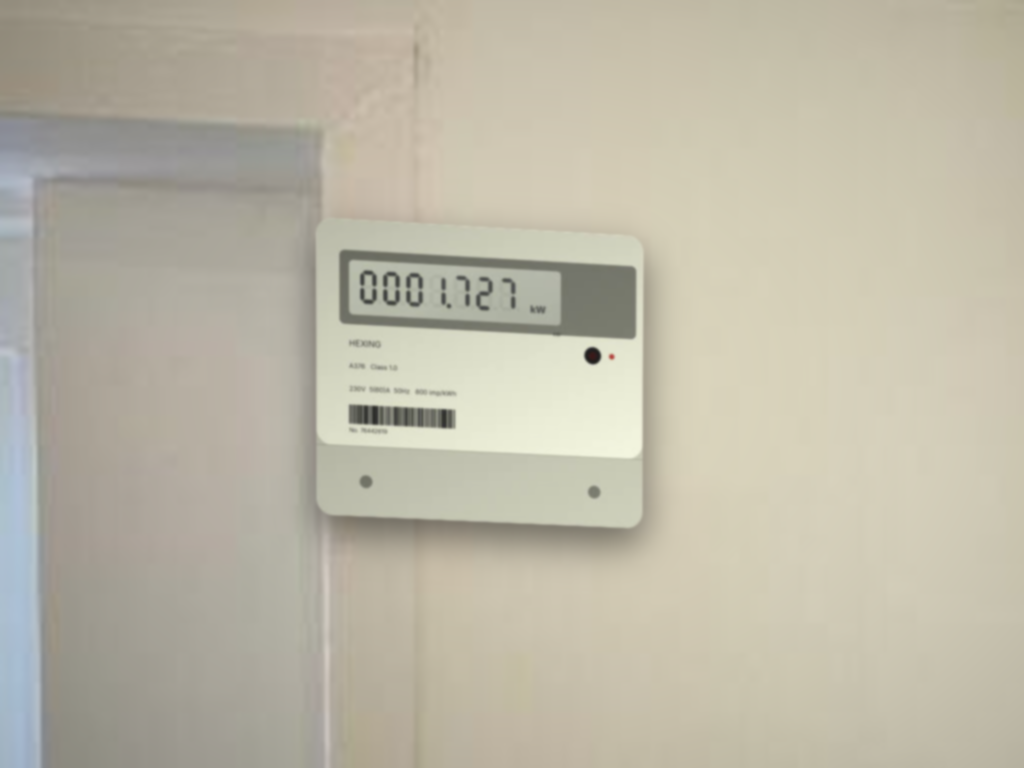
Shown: 1.727 kW
